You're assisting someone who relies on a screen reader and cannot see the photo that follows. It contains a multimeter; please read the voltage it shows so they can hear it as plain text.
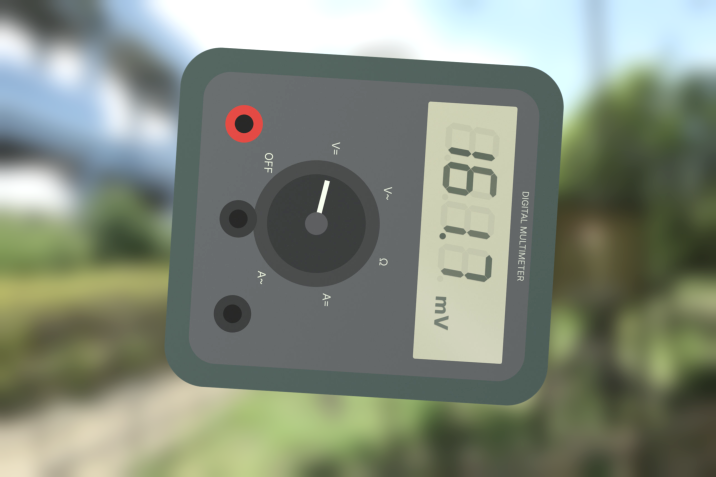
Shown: 161.7 mV
